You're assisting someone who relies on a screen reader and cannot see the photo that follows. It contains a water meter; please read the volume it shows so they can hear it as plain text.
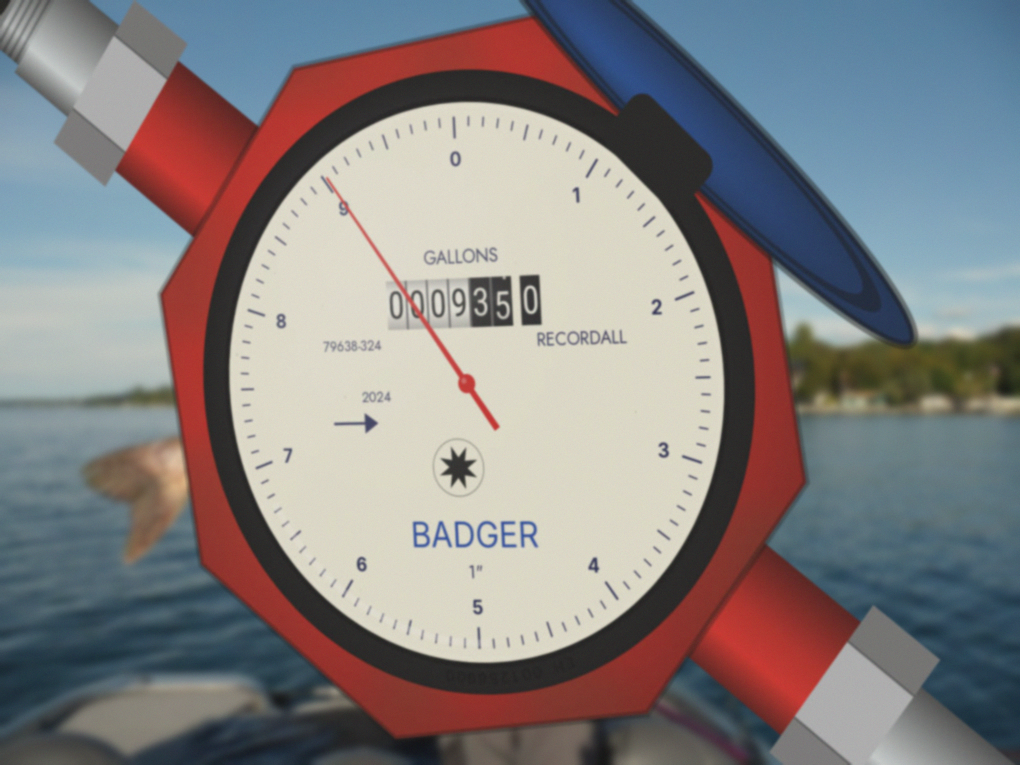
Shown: 9349.0 gal
